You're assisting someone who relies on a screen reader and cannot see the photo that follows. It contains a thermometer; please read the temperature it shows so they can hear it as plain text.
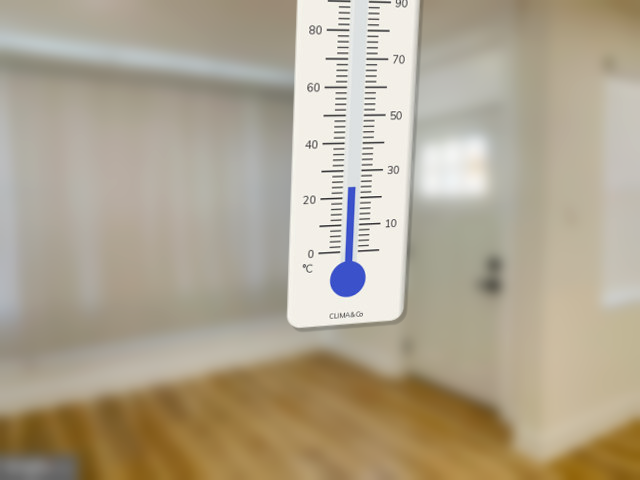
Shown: 24 °C
